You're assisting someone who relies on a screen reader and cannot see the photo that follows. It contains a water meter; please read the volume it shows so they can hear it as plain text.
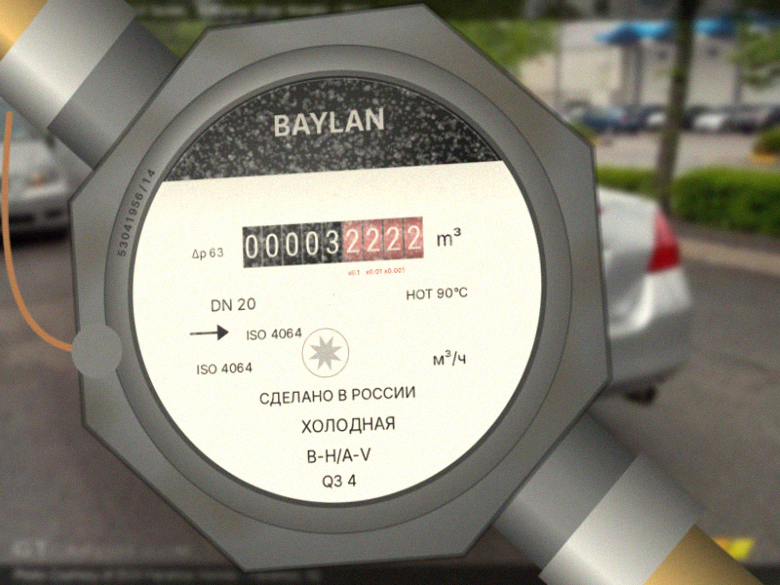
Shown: 3.2222 m³
